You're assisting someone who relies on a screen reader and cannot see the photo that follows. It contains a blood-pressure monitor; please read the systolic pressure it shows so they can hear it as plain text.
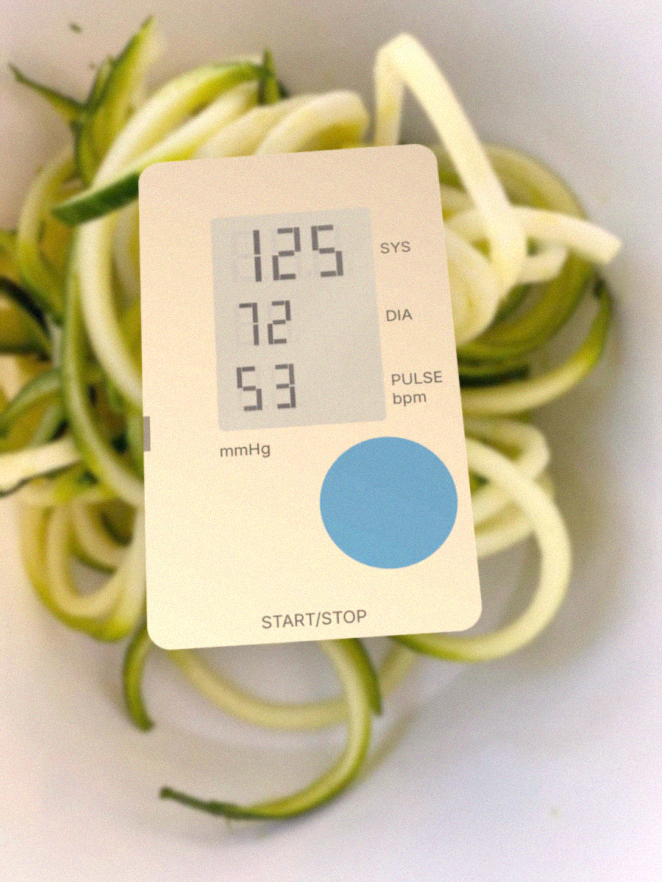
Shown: 125 mmHg
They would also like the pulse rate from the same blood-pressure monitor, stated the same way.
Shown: 53 bpm
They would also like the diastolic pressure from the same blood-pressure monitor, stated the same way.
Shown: 72 mmHg
